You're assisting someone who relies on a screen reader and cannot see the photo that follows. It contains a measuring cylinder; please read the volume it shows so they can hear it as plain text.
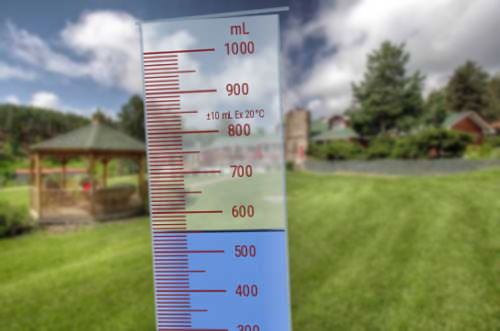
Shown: 550 mL
